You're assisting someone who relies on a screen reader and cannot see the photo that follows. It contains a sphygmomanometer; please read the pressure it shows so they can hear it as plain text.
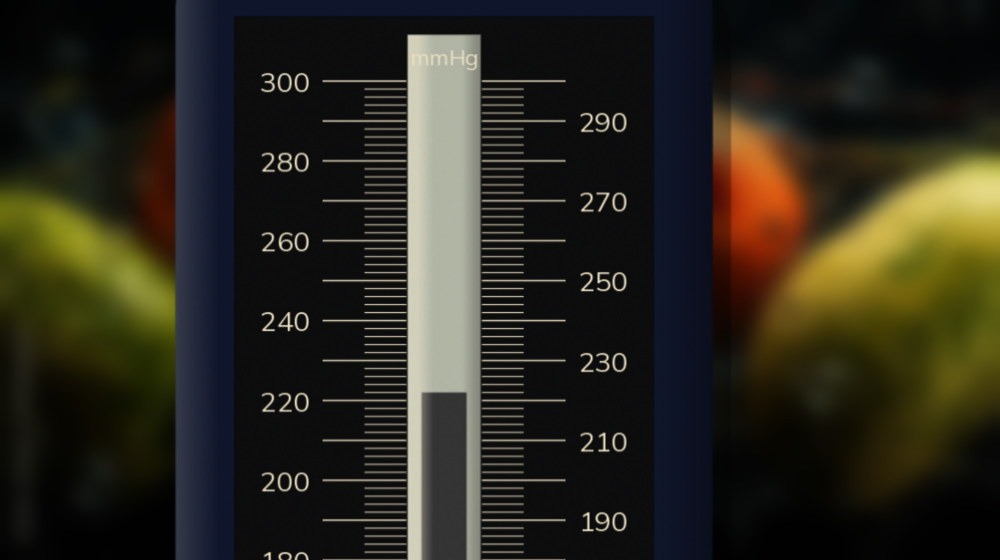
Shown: 222 mmHg
